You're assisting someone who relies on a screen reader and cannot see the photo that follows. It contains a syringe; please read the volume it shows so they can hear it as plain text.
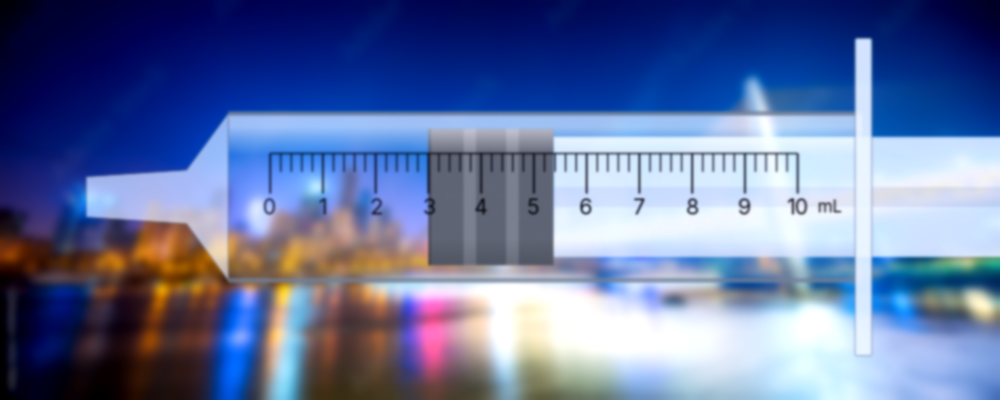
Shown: 3 mL
